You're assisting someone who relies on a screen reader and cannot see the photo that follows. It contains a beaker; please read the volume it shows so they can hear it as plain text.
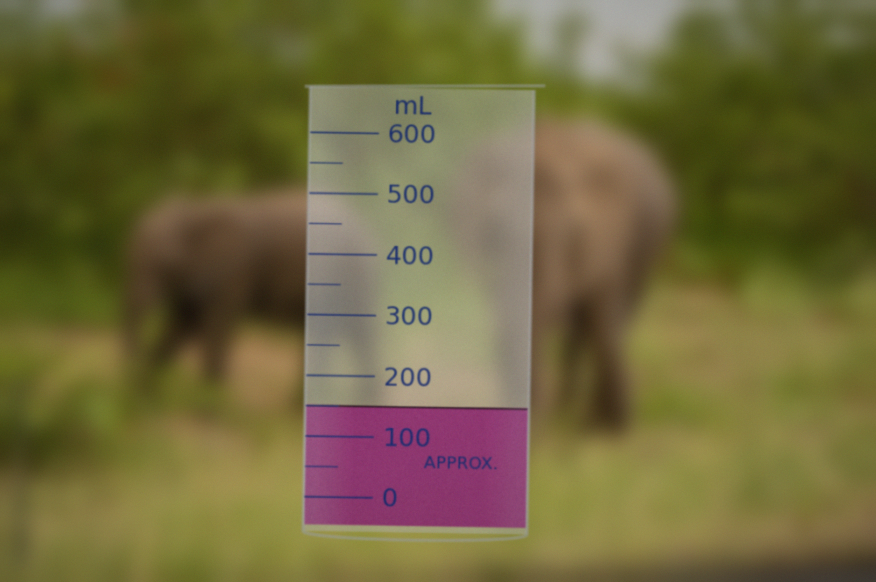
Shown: 150 mL
